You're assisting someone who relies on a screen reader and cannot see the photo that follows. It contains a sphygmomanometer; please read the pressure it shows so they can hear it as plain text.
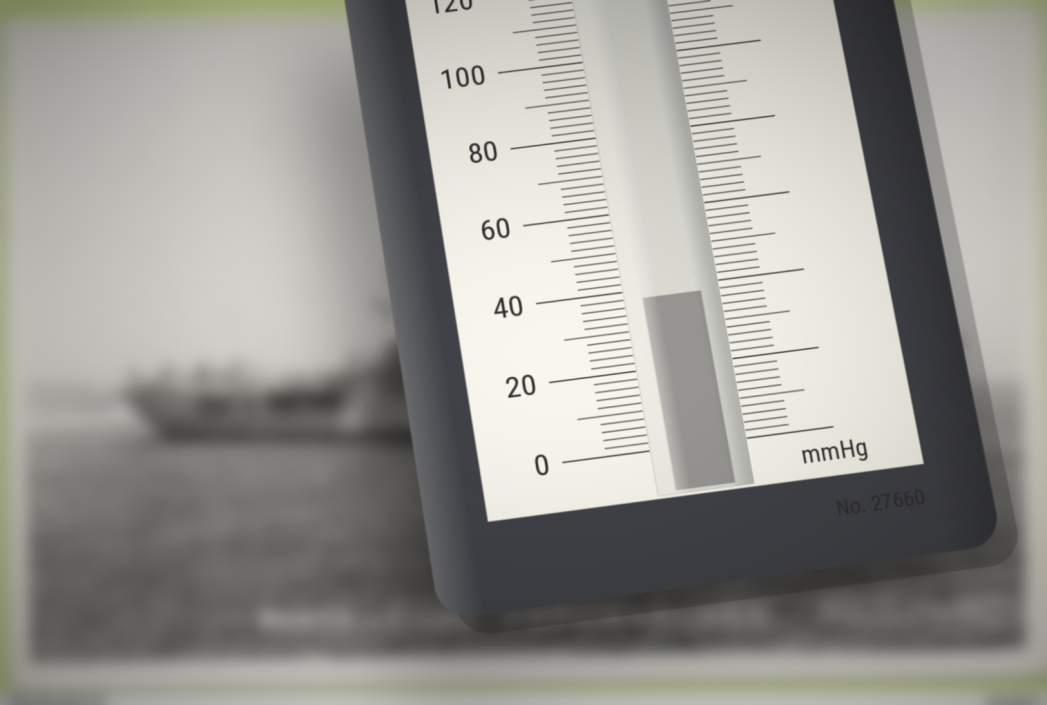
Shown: 38 mmHg
